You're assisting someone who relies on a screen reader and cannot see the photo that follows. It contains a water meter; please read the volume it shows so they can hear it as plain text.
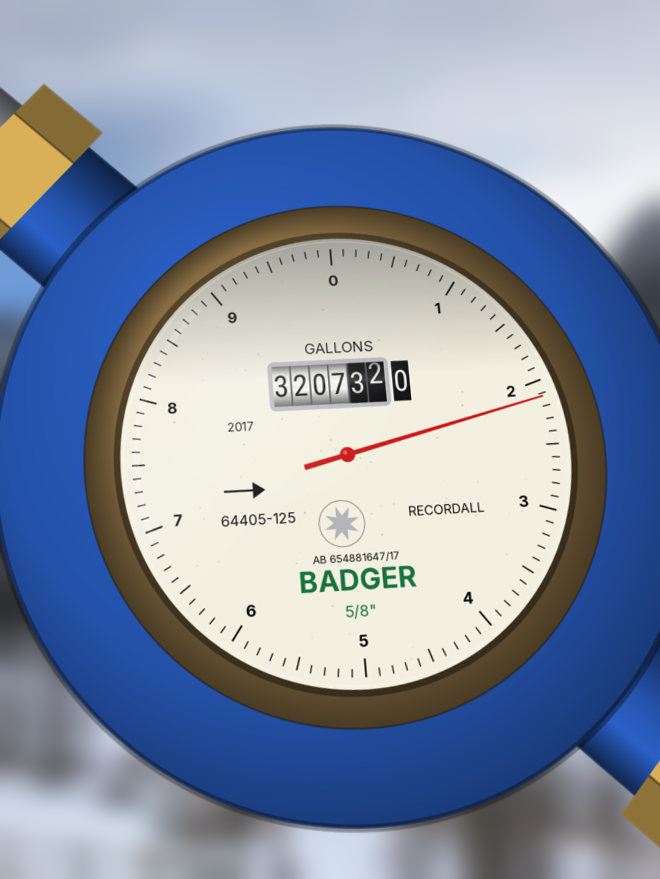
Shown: 3207322.1 gal
